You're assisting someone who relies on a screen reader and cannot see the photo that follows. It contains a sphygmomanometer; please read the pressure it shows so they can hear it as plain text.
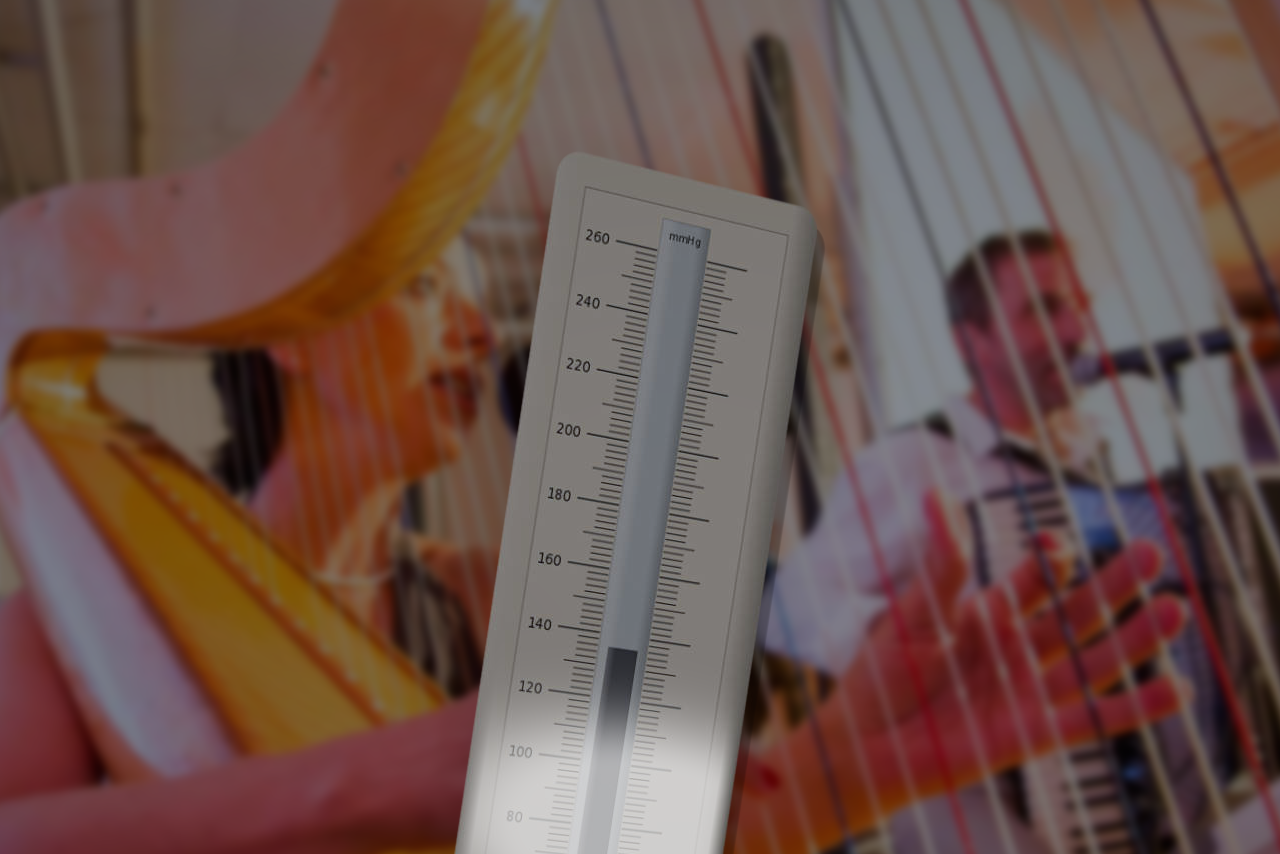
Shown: 136 mmHg
